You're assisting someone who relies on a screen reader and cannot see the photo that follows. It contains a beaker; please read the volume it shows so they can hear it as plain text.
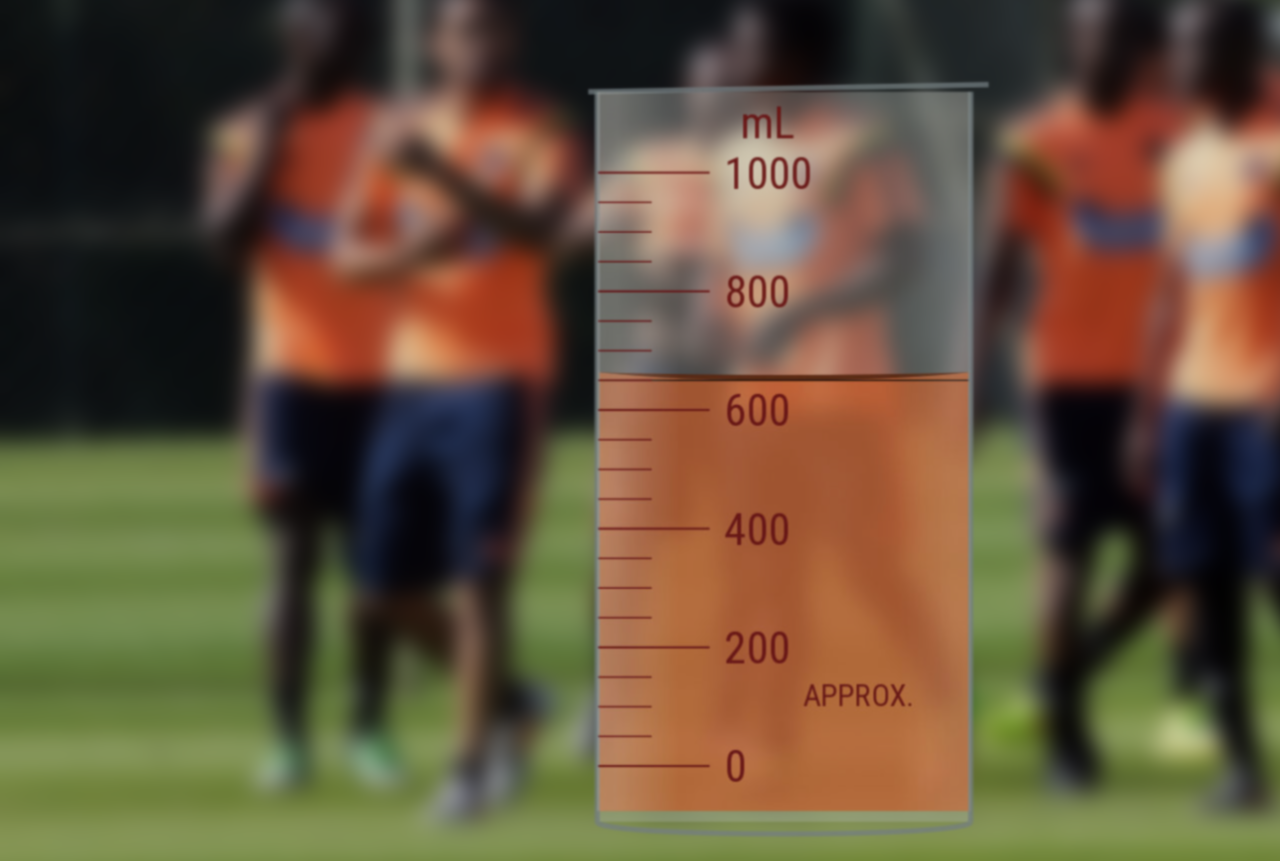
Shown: 650 mL
